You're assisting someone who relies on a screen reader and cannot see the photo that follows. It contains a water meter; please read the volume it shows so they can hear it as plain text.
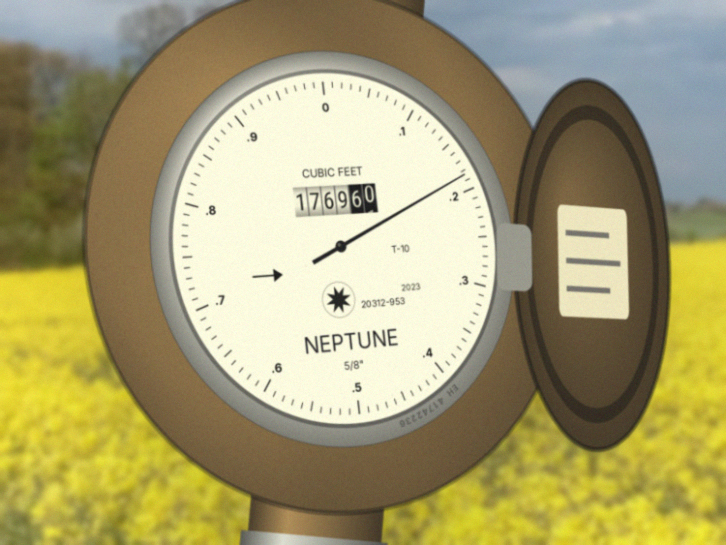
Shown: 176960.18 ft³
